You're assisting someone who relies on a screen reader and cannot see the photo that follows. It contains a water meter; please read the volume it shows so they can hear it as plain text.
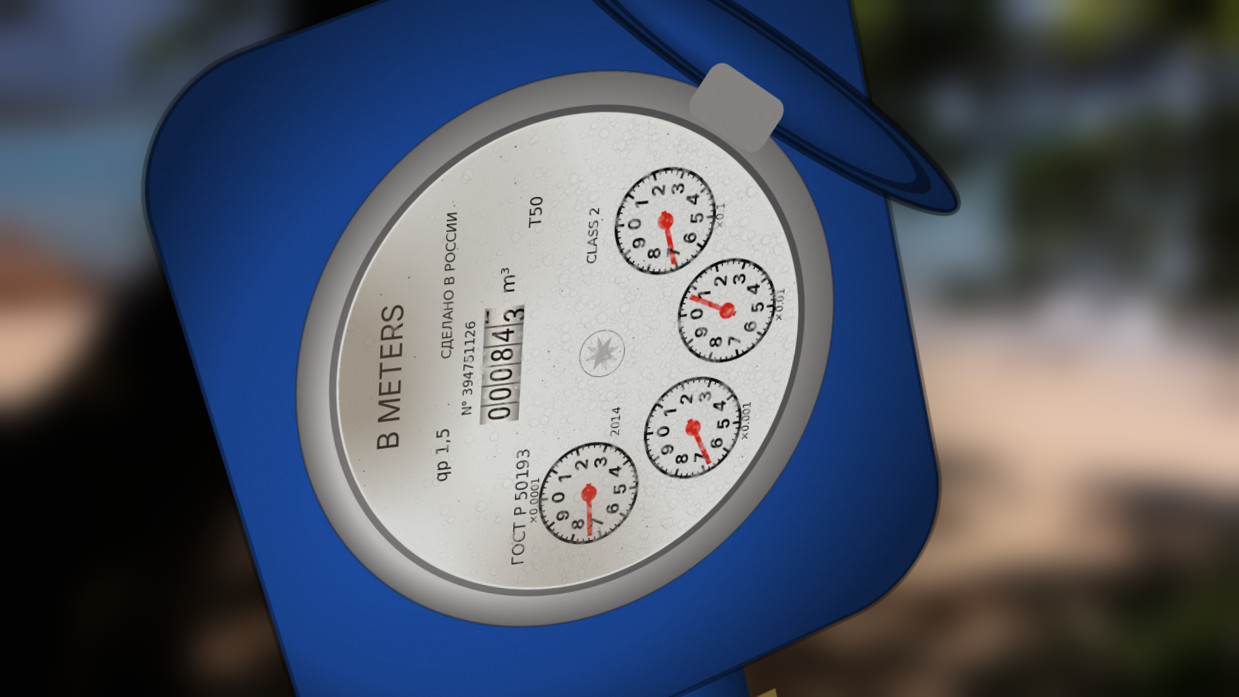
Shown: 842.7067 m³
